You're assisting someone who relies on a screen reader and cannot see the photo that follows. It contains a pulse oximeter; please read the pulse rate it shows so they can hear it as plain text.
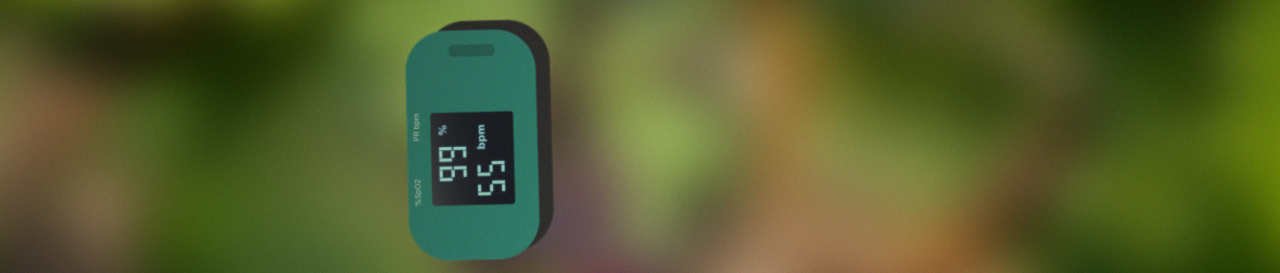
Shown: 55 bpm
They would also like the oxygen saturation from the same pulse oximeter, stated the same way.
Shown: 99 %
